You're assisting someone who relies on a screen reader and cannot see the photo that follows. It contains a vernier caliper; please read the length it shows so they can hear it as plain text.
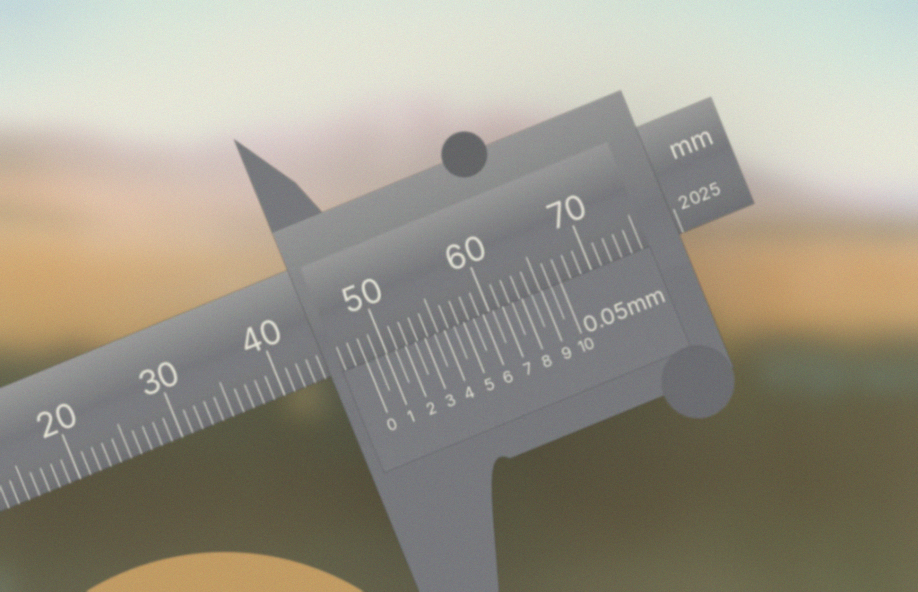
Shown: 48.0 mm
